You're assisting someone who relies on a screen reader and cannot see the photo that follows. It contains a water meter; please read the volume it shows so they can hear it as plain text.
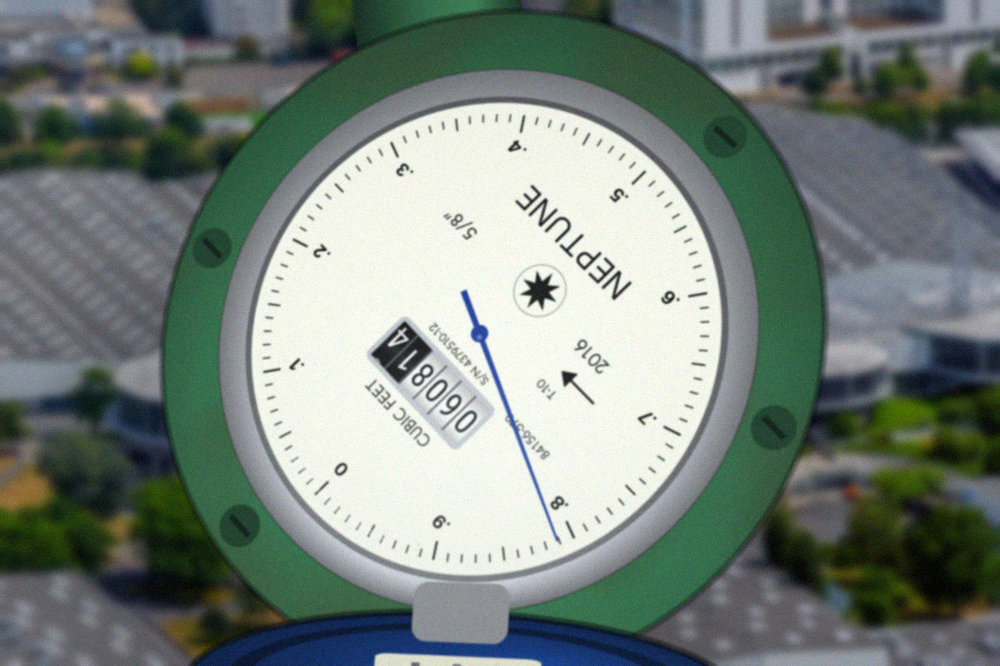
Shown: 60813.81 ft³
